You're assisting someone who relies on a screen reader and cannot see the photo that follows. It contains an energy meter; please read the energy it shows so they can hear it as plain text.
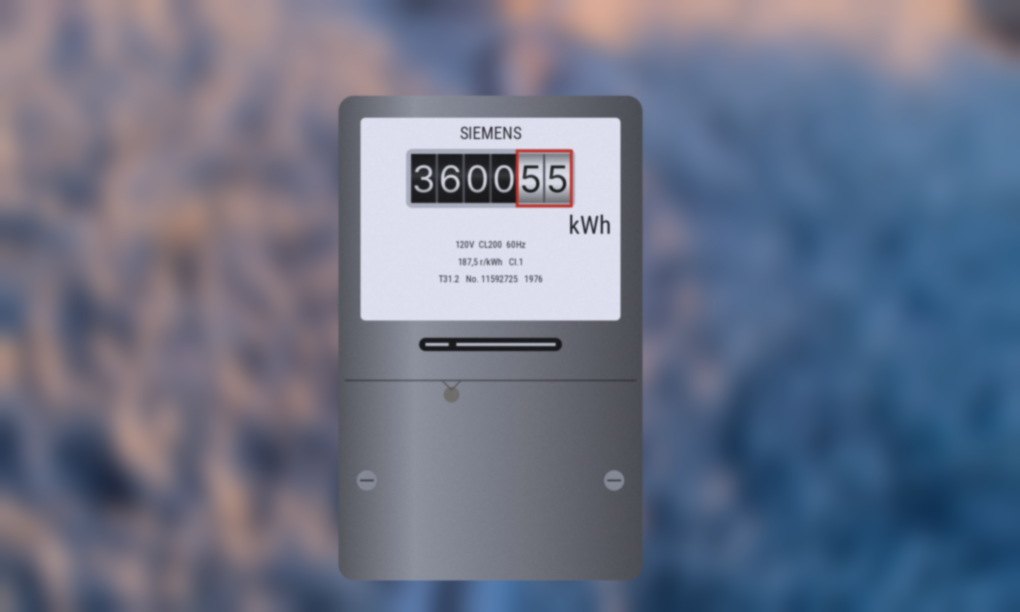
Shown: 3600.55 kWh
